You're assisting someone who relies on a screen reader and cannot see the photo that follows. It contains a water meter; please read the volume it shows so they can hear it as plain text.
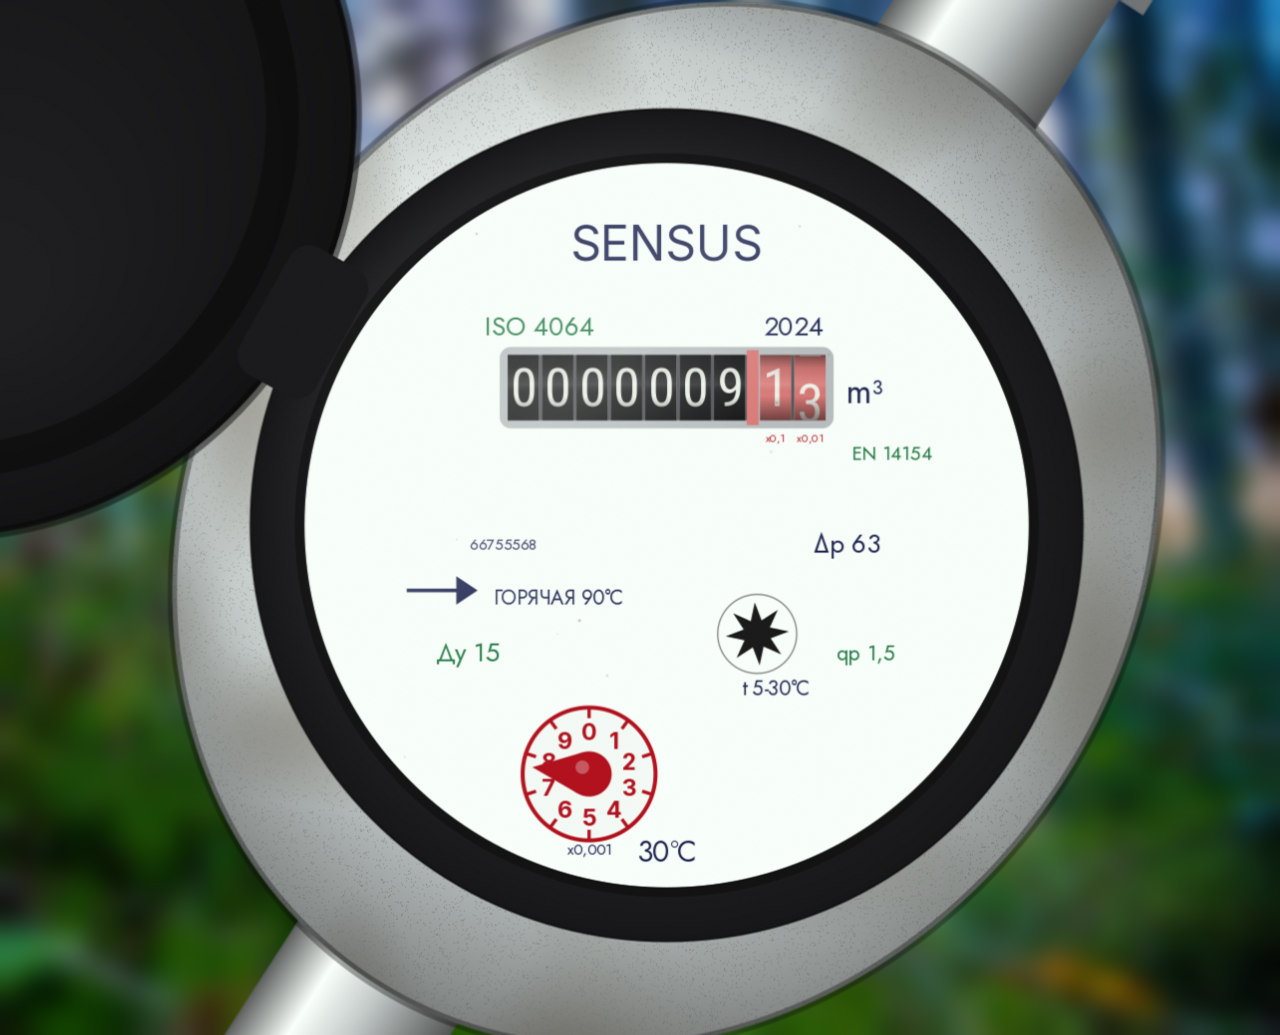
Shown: 9.127 m³
